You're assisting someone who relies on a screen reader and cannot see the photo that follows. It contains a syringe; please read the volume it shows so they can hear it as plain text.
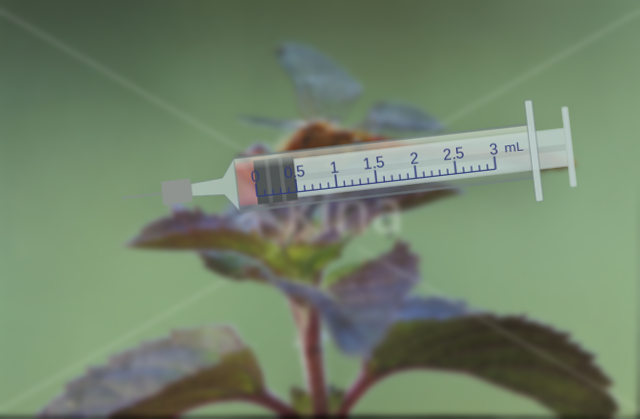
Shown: 0 mL
